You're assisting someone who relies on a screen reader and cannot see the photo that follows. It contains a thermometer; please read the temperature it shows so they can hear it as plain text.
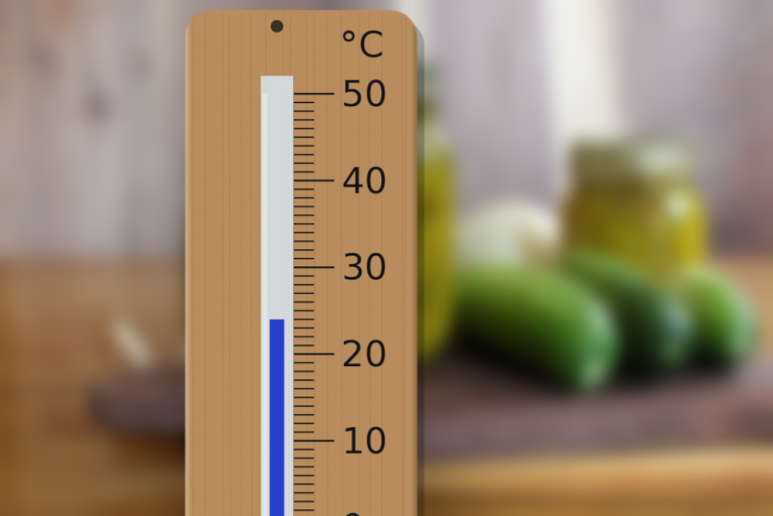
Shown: 24 °C
